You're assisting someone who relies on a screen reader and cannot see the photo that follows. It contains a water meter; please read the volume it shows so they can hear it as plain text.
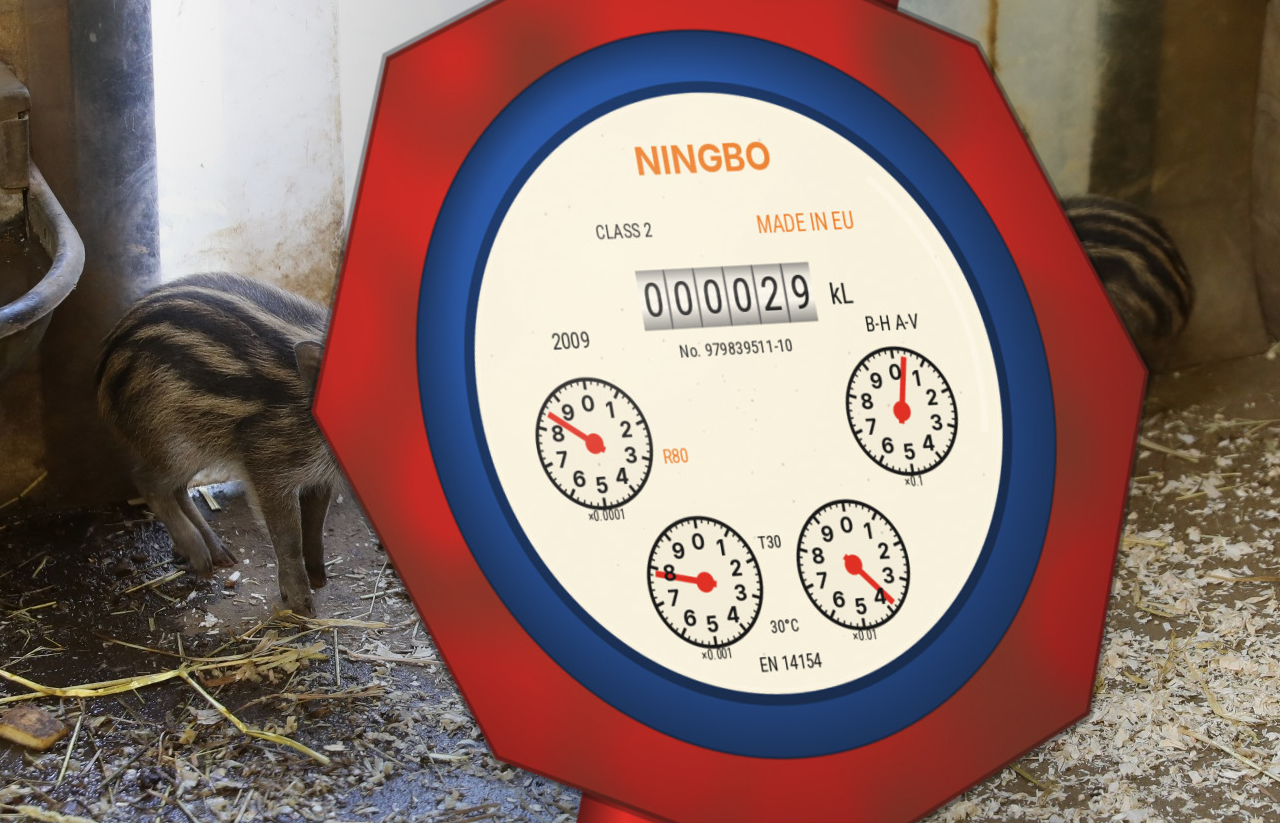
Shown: 29.0378 kL
